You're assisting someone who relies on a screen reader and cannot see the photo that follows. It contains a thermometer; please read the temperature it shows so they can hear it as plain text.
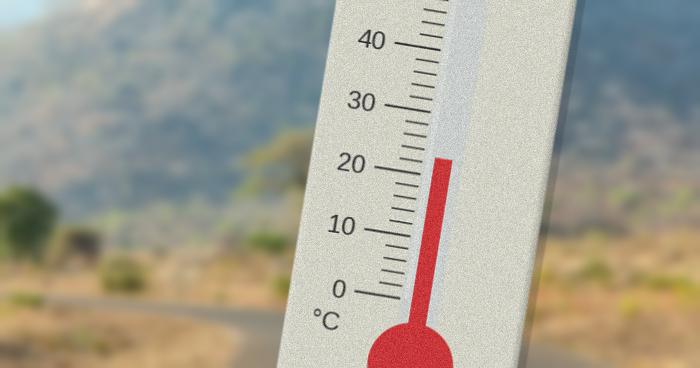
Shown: 23 °C
